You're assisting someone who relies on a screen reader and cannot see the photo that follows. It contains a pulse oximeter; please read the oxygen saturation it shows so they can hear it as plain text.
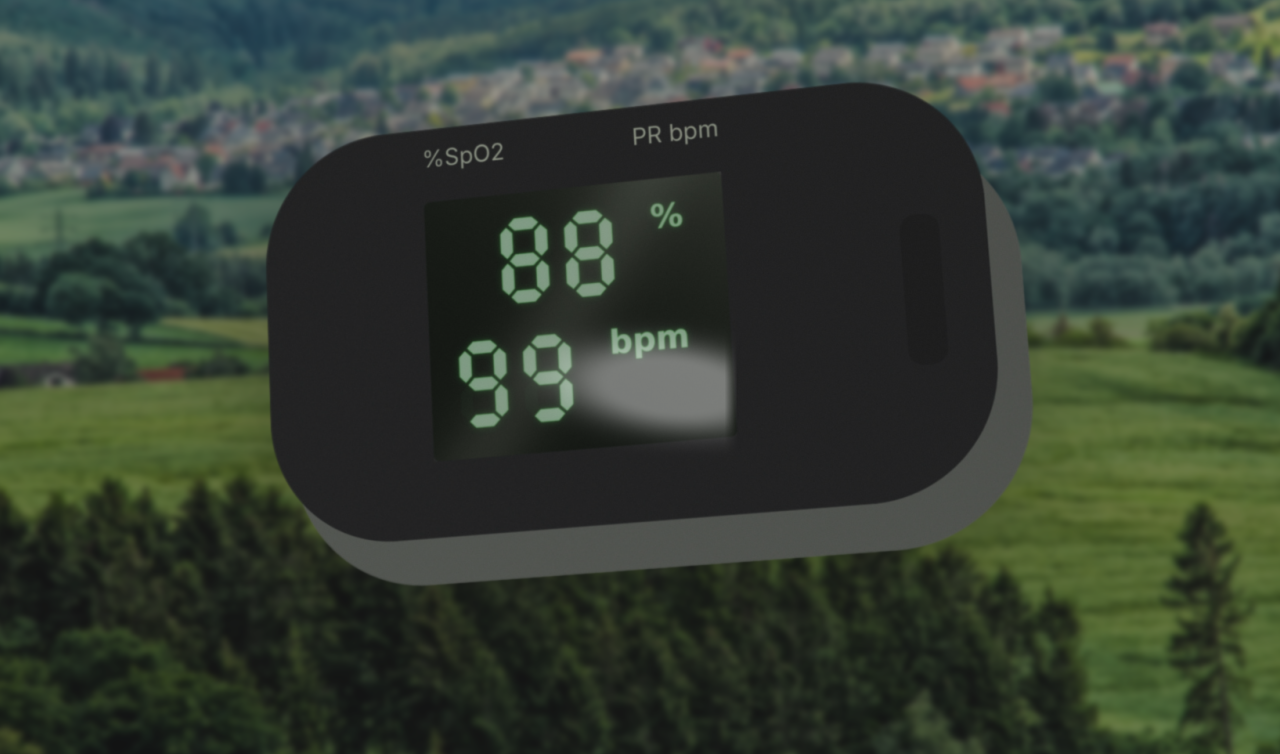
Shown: 88 %
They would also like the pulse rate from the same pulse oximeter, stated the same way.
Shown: 99 bpm
